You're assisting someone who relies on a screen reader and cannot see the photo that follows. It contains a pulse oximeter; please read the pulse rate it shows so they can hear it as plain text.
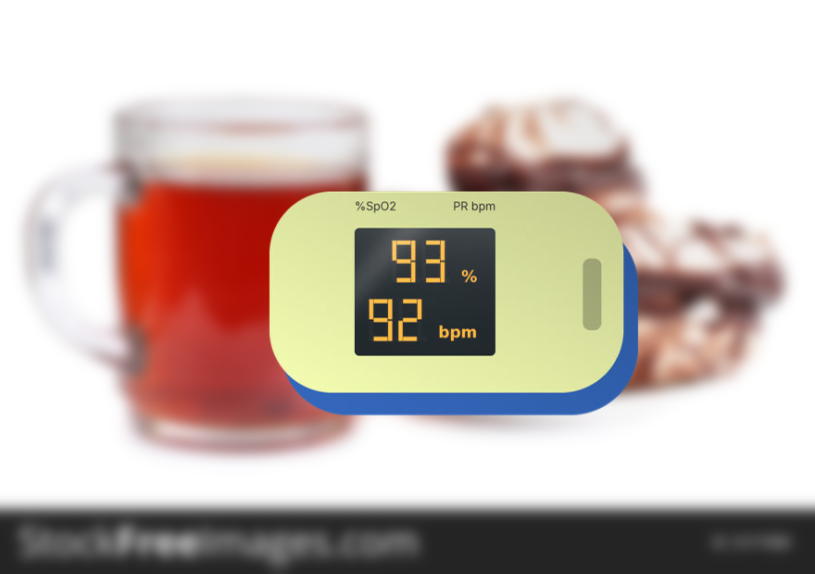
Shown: 92 bpm
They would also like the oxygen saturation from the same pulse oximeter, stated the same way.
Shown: 93 %
